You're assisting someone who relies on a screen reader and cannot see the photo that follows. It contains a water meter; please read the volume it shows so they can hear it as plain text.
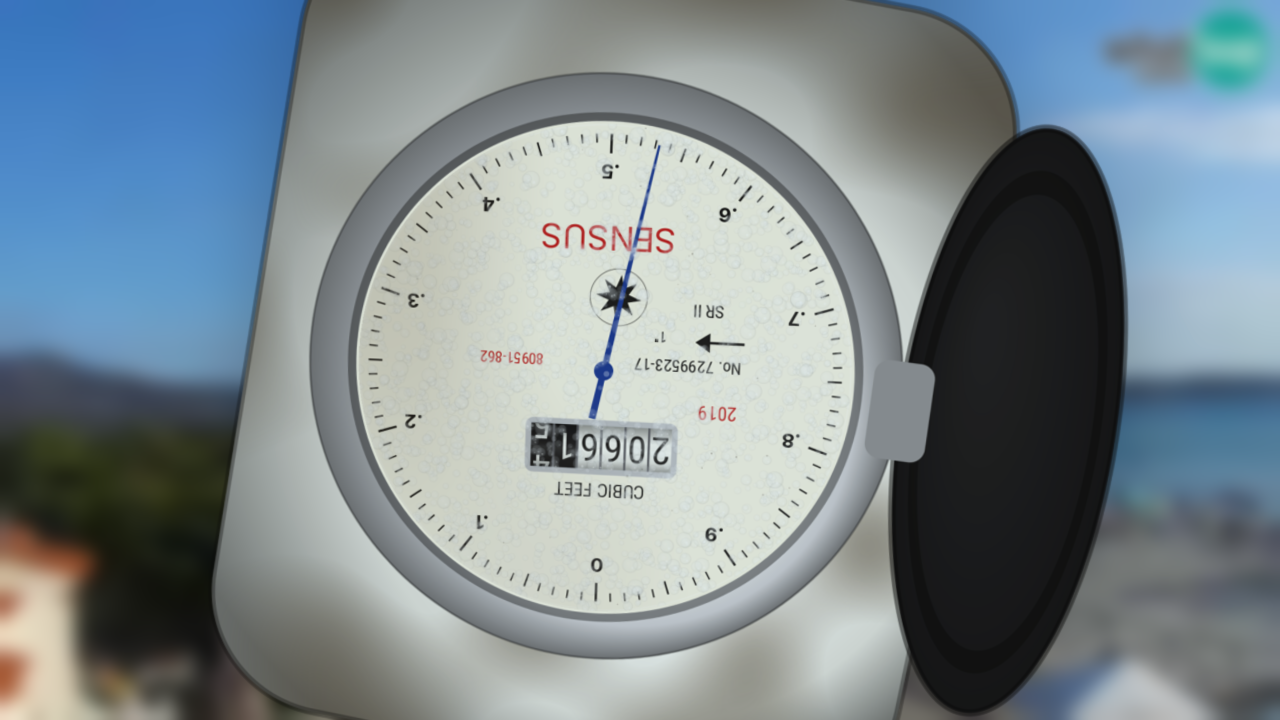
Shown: 206614.53 ft³
